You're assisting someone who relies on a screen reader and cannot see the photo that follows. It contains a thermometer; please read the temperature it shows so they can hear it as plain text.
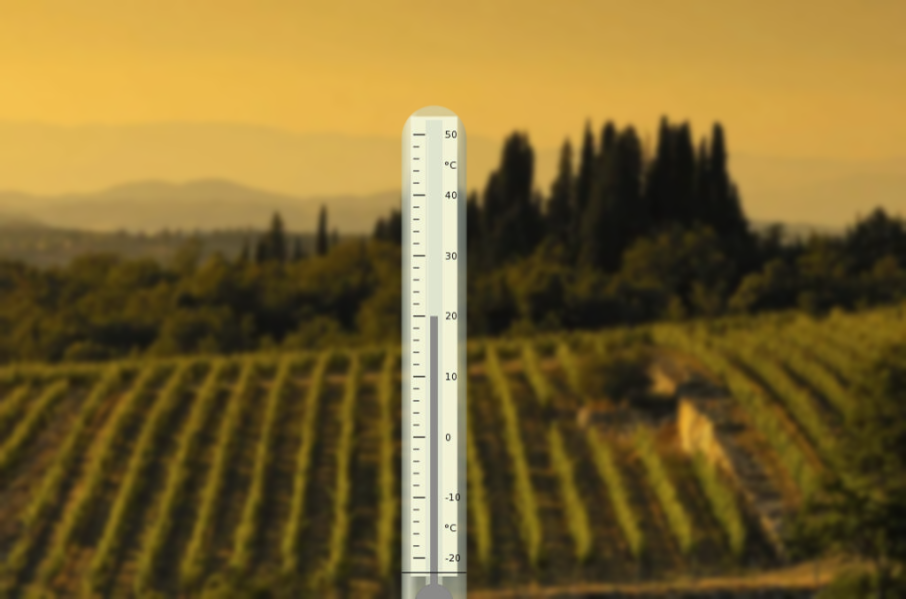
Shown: 20 °C
